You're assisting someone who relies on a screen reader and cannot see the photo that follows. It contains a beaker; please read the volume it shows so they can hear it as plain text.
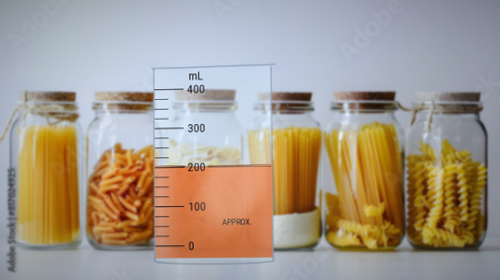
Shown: 200 mL
